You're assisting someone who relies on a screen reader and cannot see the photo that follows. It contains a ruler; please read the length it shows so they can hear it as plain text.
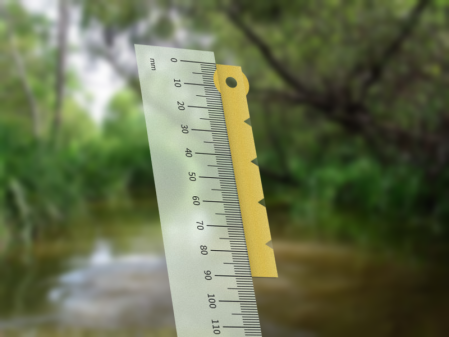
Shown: 90 mm
